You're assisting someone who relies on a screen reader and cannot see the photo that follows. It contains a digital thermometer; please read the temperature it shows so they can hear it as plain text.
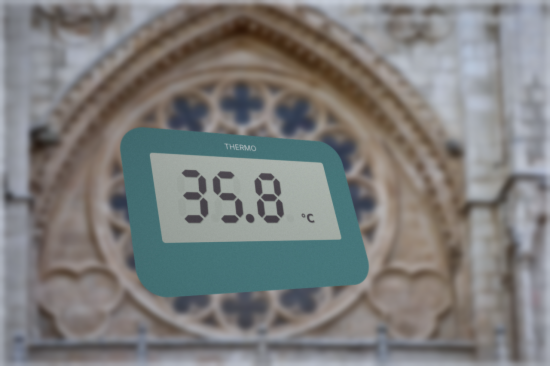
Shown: 35.8 °C
